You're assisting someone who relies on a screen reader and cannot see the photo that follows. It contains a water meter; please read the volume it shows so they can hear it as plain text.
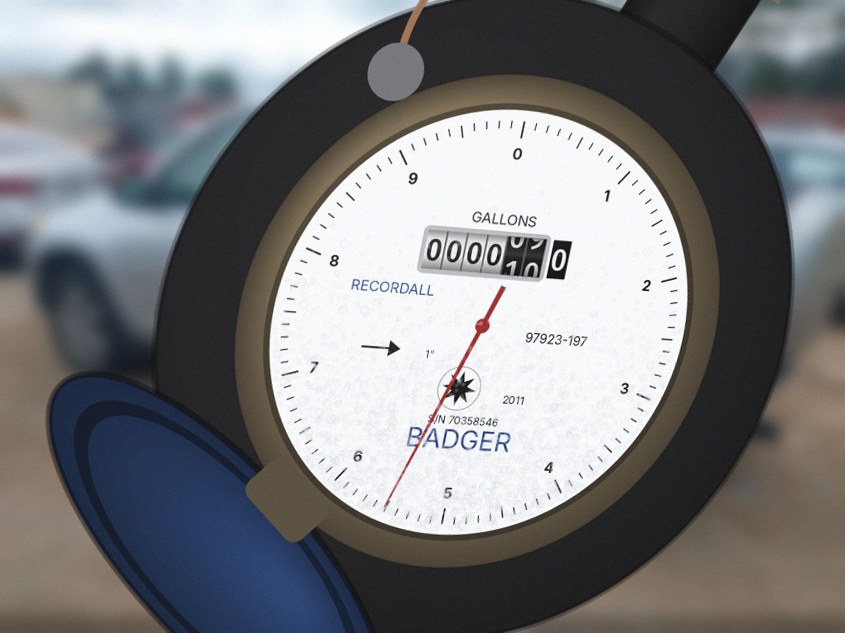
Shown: 95.5 gal
